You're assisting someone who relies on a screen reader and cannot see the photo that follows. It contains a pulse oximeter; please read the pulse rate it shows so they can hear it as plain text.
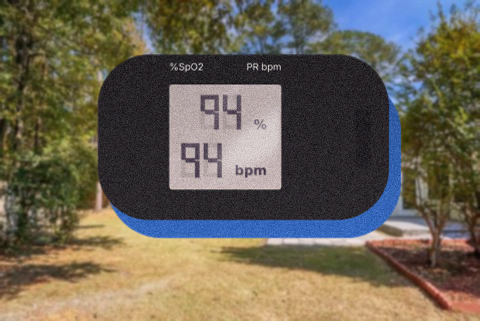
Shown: 94 bpm
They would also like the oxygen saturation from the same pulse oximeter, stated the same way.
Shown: 94 %
